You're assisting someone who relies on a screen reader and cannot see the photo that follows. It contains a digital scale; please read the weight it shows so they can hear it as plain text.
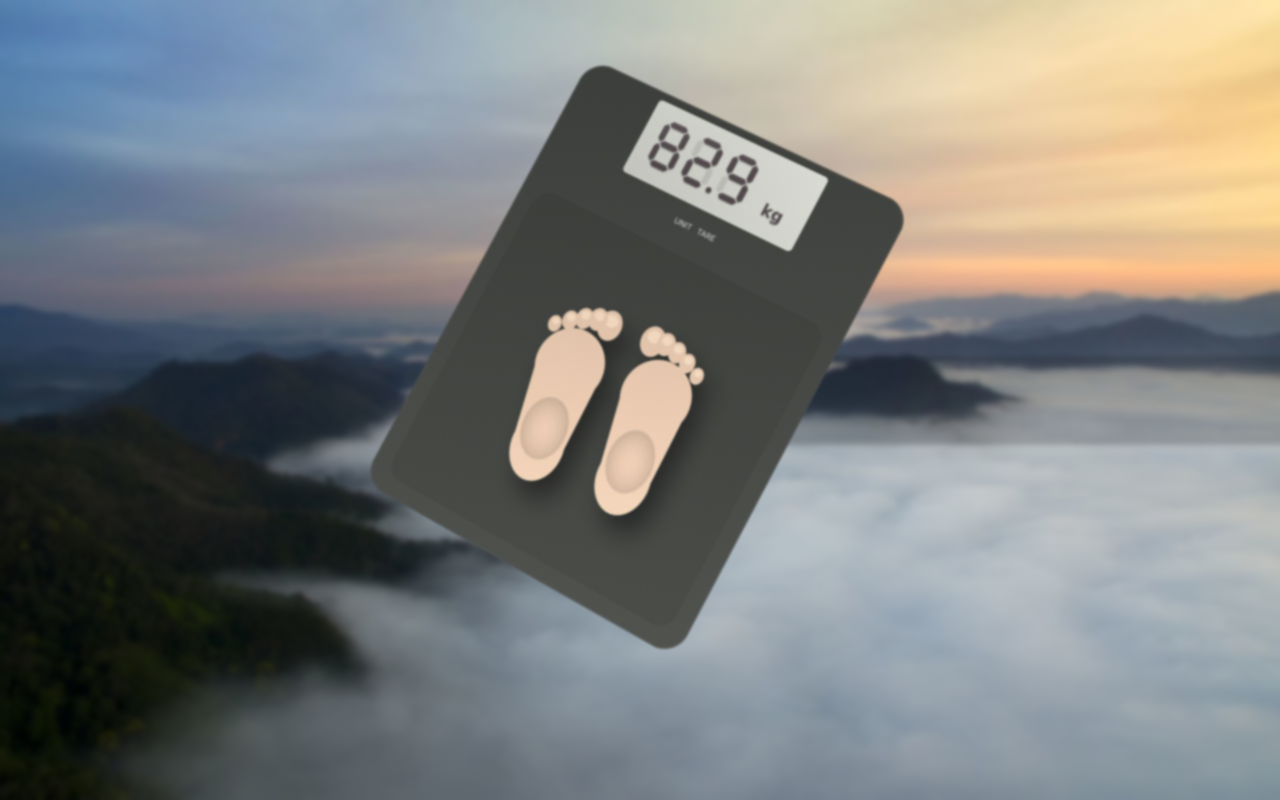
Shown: 82.9 kg
